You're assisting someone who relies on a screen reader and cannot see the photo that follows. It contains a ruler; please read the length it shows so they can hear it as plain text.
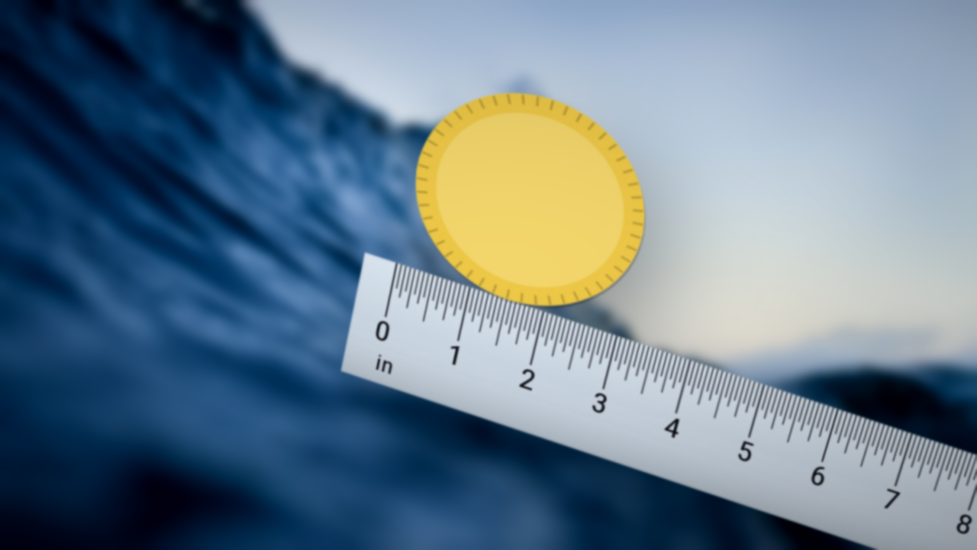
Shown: 3 in
